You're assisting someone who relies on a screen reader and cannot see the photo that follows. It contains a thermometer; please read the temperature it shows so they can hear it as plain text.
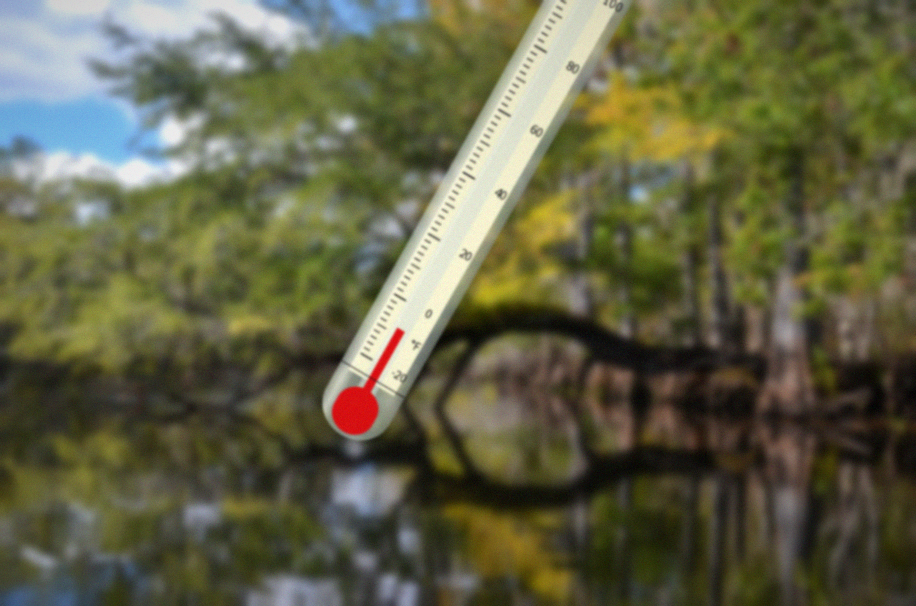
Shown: -8 °F
